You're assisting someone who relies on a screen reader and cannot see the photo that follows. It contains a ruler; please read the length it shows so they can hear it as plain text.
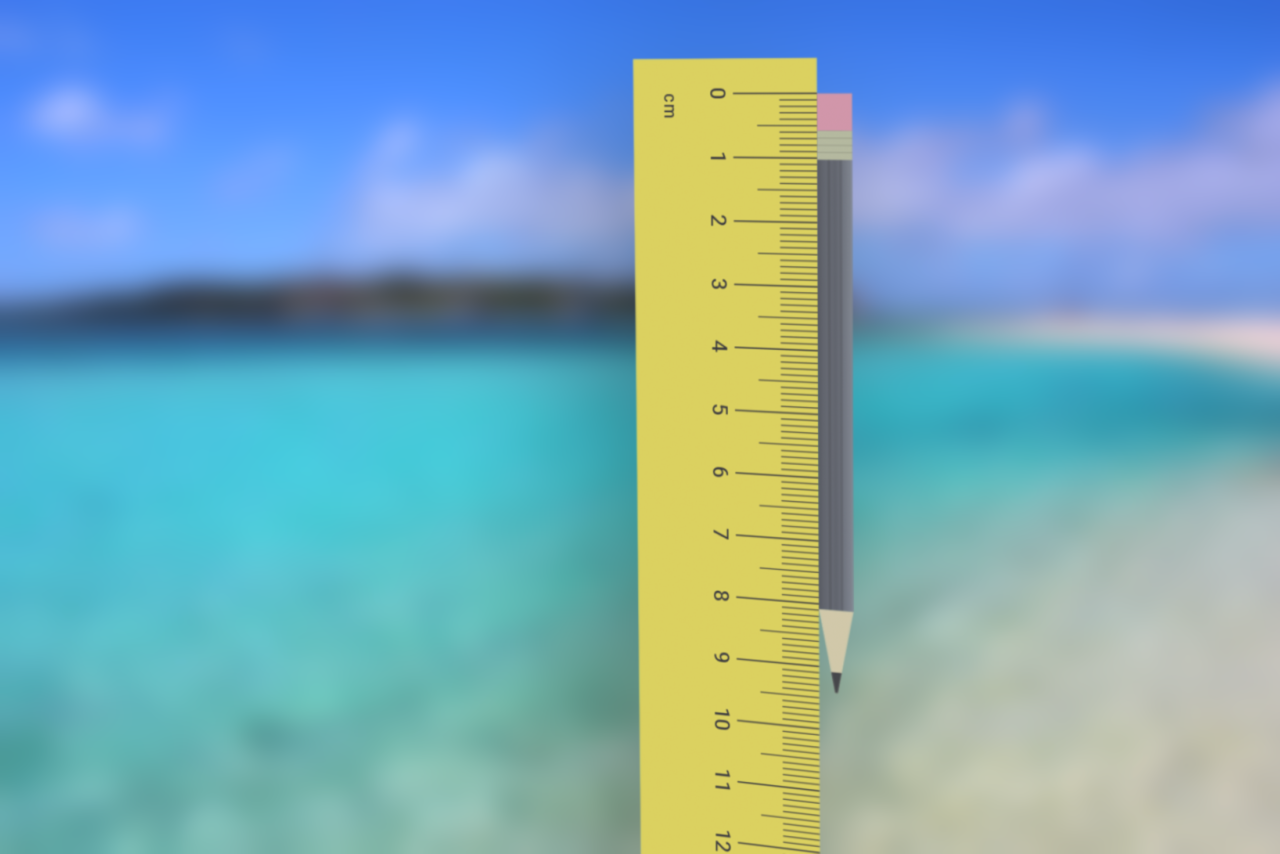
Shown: 9.4 cm
